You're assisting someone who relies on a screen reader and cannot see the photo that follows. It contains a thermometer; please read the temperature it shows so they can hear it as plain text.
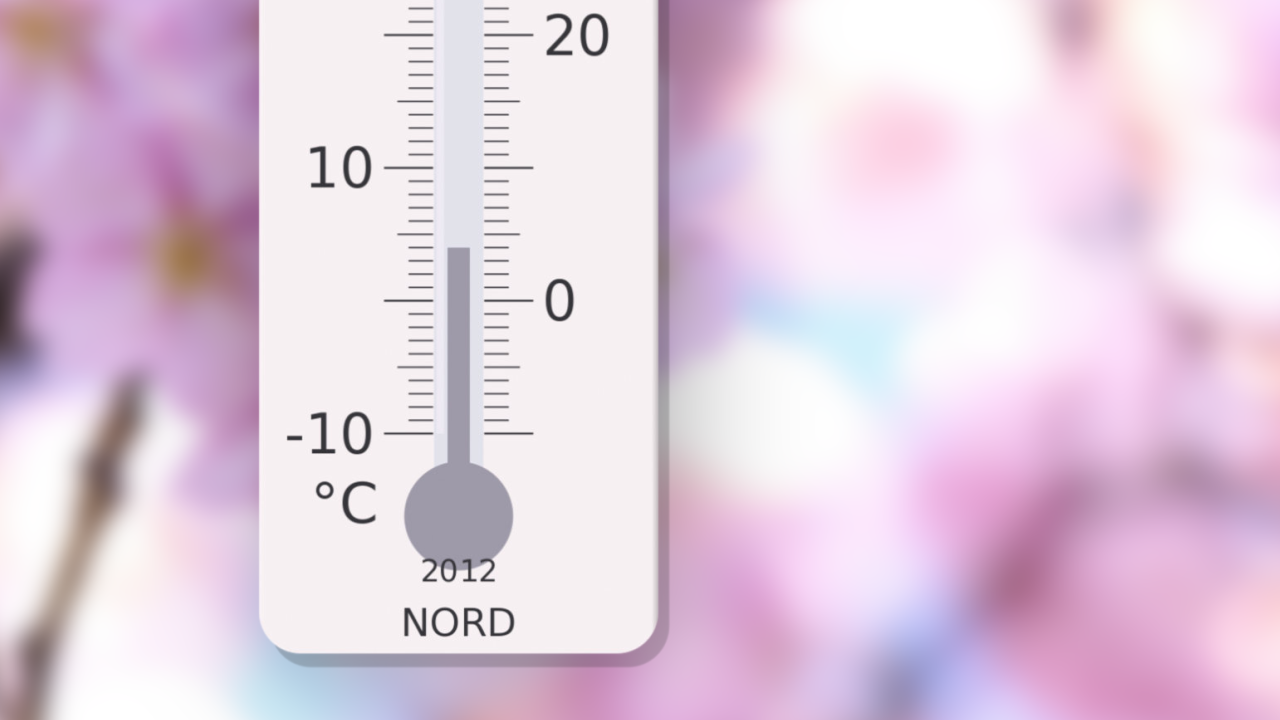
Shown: 4 °C
